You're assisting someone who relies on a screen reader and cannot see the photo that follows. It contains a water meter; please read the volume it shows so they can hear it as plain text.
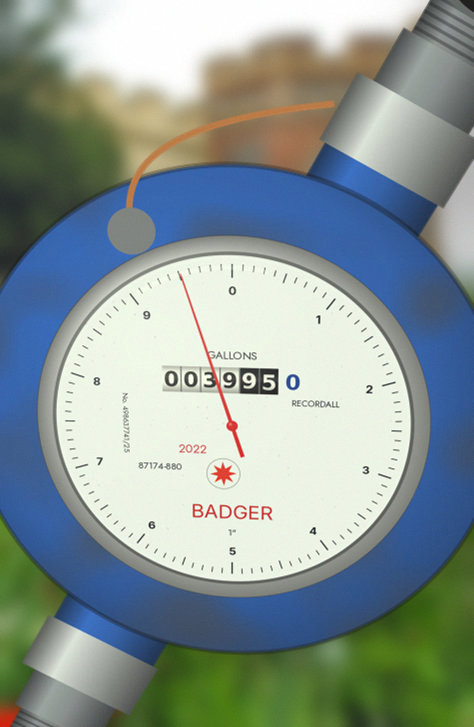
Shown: 39949.5 gal
